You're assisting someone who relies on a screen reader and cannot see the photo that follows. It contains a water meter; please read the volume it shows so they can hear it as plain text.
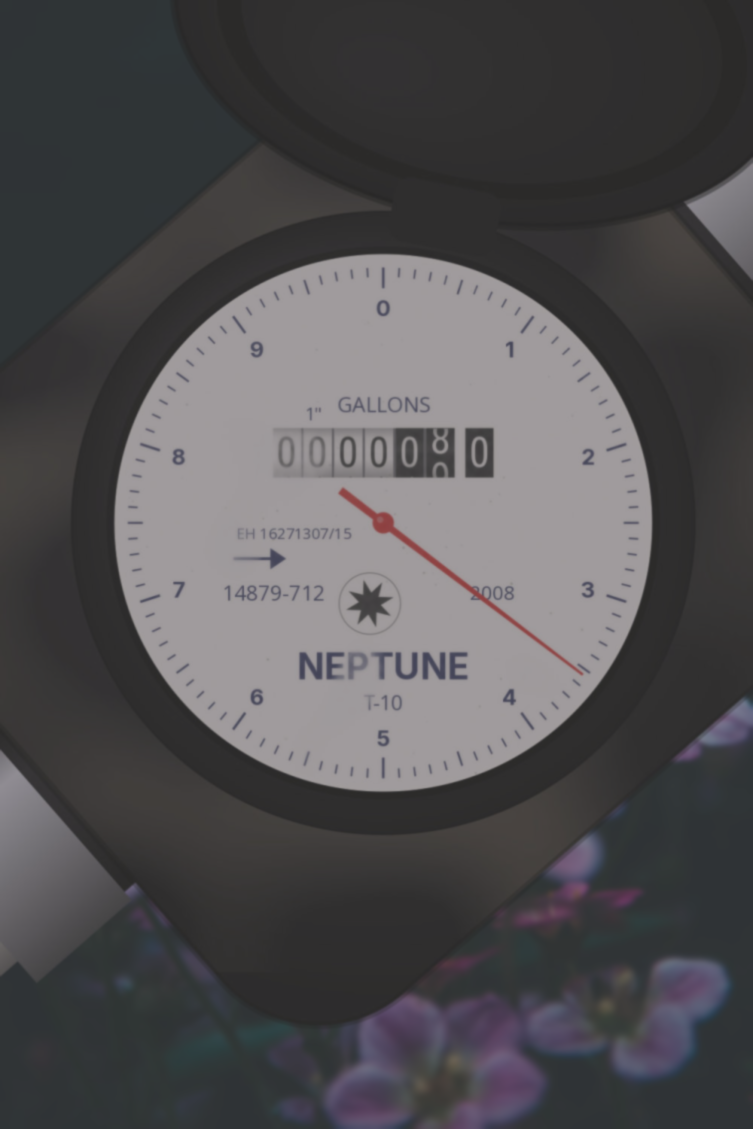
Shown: 83.5 gal
